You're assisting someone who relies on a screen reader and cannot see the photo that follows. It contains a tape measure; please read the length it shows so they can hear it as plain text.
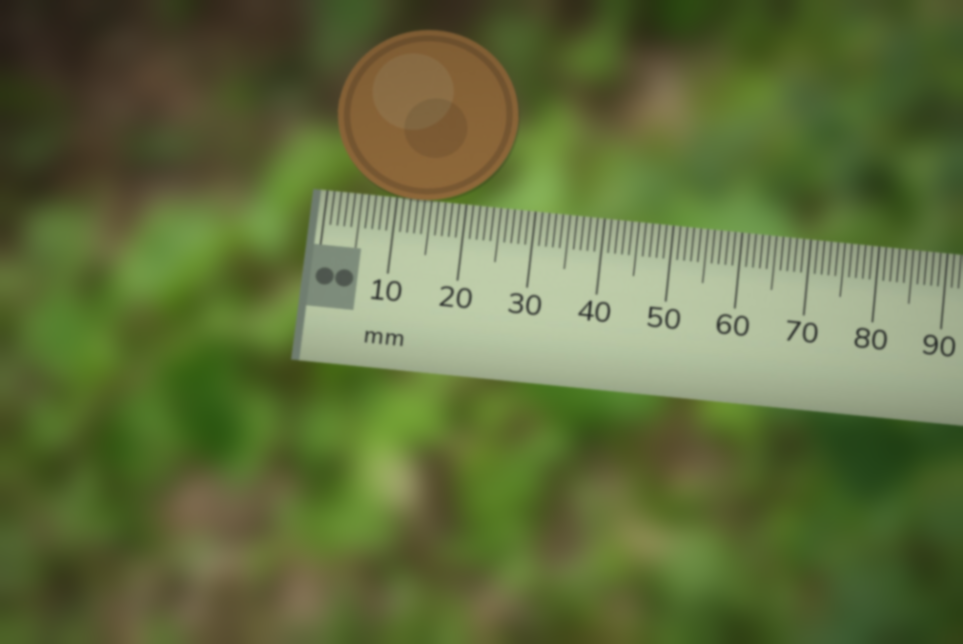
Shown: 26 mm
